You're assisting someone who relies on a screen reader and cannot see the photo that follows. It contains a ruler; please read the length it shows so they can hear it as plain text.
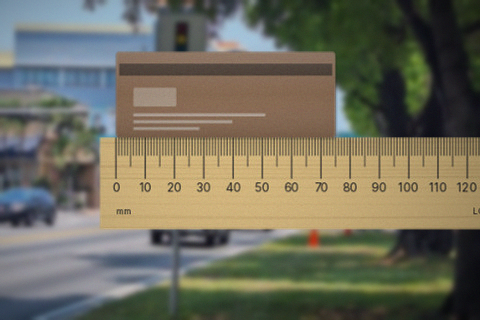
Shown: 75 mm
